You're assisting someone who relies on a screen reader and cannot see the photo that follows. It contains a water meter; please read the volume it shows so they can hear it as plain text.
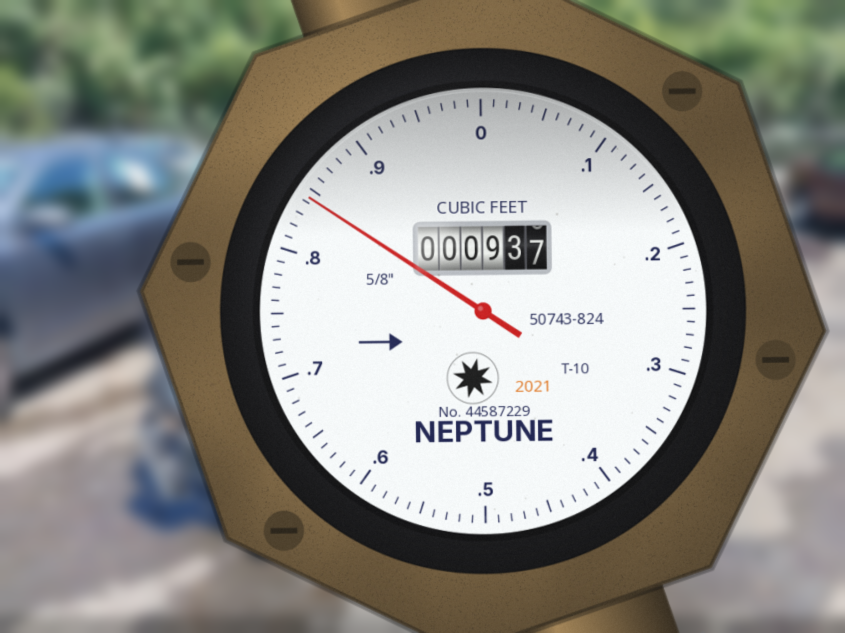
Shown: 936.84 ft³
